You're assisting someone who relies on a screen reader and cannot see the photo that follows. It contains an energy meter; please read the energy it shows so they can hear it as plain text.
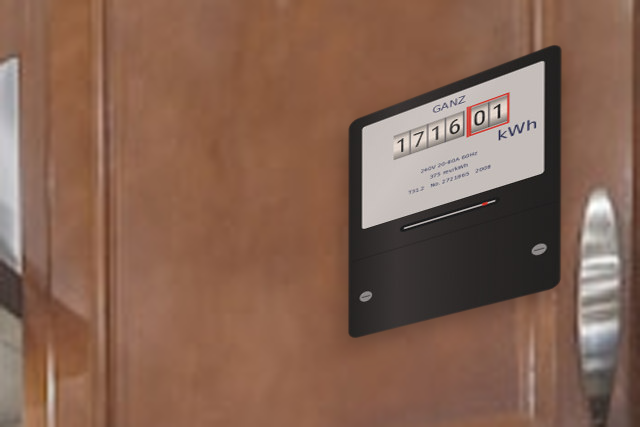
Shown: 1716.01 kWh
